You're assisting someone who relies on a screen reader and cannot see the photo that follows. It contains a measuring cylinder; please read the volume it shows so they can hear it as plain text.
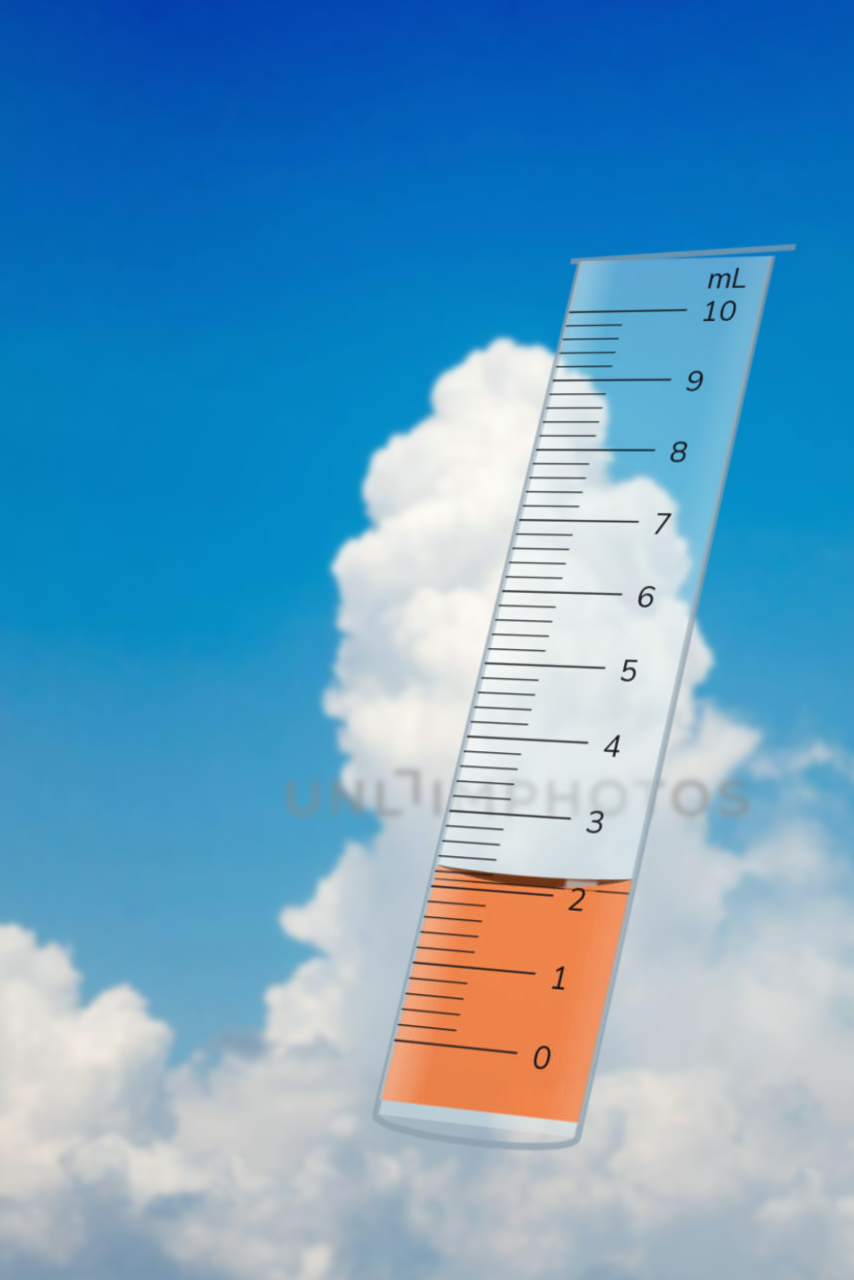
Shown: 2.1 mL
